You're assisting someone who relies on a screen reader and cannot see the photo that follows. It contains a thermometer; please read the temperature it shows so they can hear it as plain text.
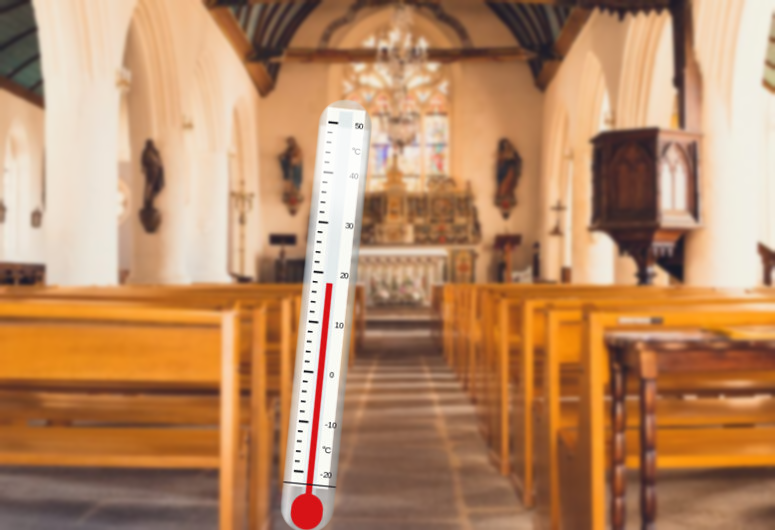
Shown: 18 °C
